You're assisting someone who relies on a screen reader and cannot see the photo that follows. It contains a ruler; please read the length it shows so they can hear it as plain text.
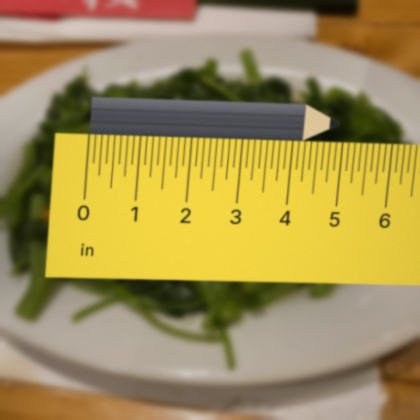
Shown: 4.875 in
